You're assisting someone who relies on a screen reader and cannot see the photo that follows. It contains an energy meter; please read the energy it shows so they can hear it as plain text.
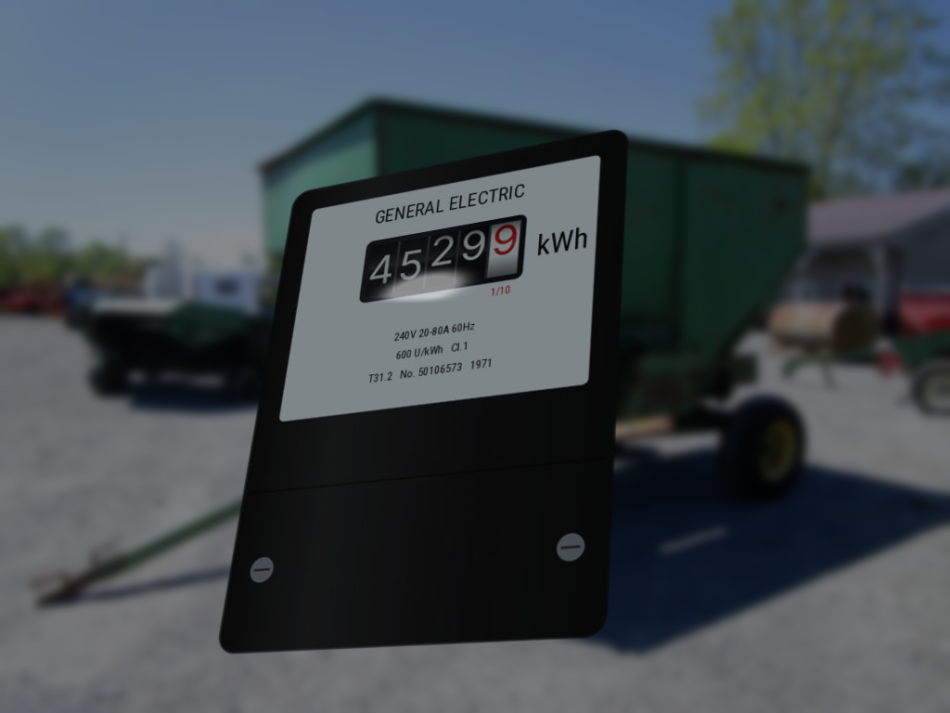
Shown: 4529.9 kWh
